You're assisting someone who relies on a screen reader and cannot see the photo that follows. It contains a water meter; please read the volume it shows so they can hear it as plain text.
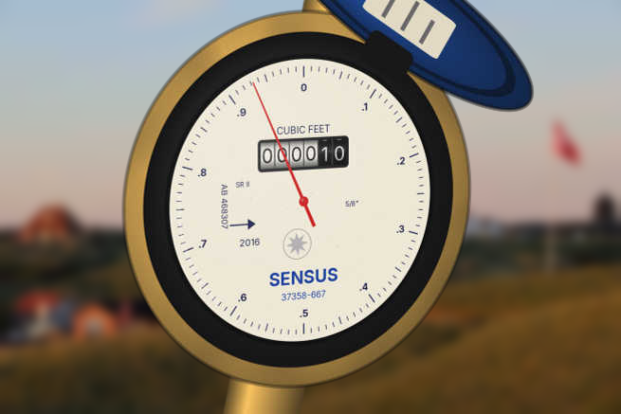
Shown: 9.93 ft³
